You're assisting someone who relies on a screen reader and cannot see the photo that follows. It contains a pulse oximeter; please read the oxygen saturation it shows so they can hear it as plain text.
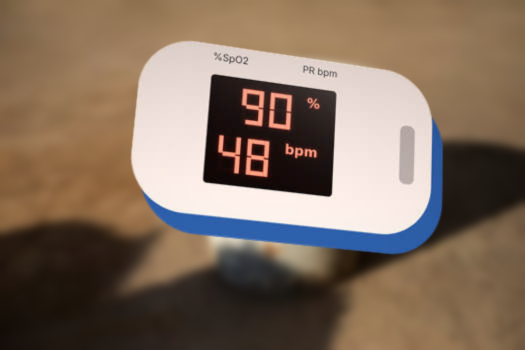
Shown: 90 %
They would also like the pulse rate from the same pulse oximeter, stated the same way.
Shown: 48 bpm
